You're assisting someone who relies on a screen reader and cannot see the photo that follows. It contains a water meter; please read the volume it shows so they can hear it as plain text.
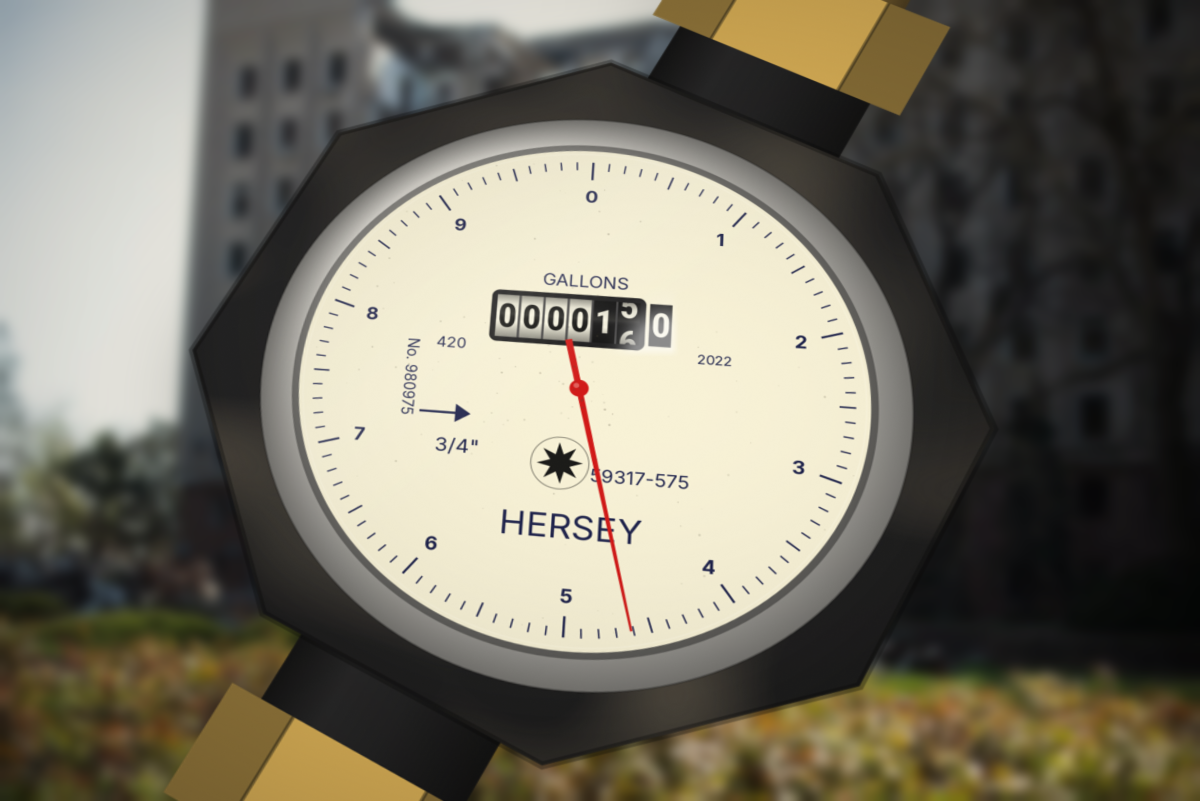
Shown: 154.6 gal
